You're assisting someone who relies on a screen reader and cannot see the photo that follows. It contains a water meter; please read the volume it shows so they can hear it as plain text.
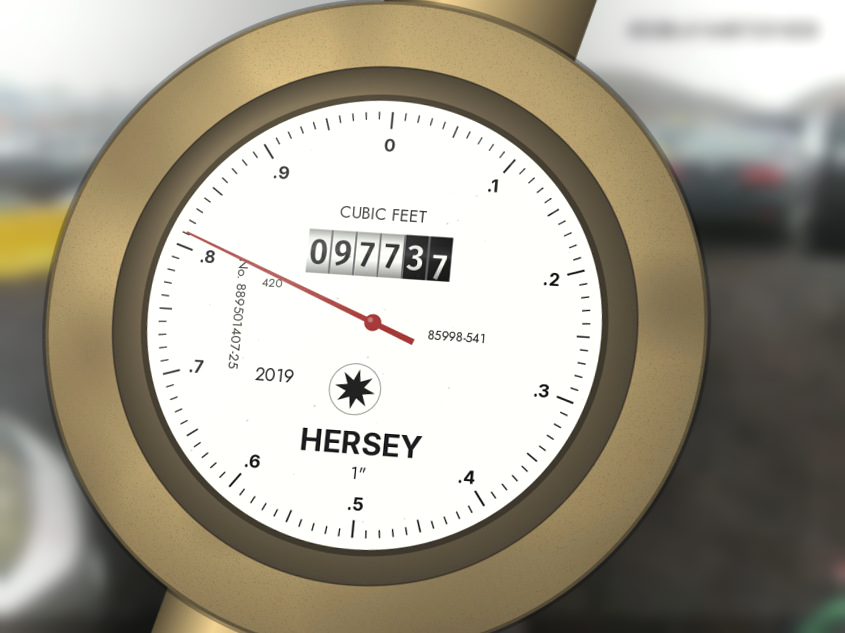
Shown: 97736.81 ft³
